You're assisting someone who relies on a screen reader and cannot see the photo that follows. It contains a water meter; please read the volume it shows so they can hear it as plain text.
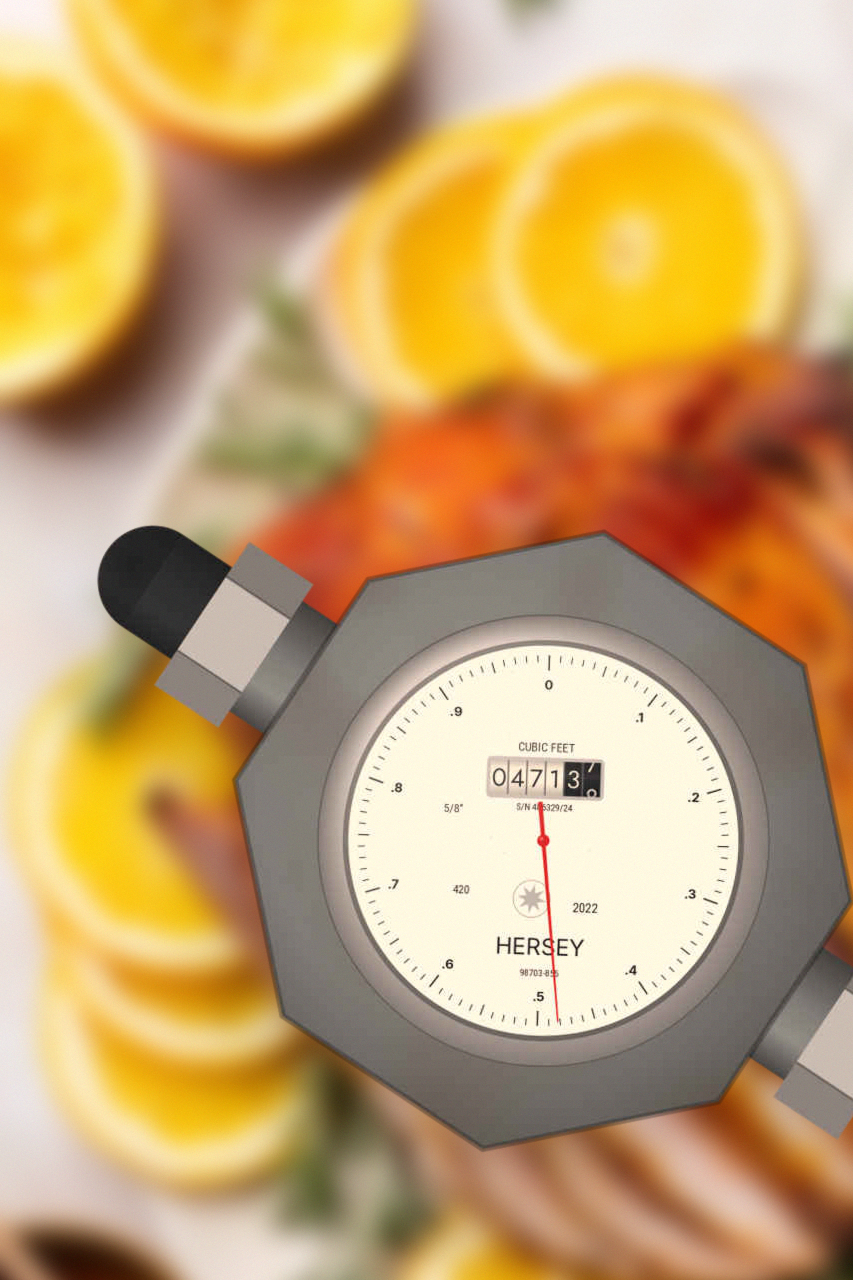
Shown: 47137.48 ft³
